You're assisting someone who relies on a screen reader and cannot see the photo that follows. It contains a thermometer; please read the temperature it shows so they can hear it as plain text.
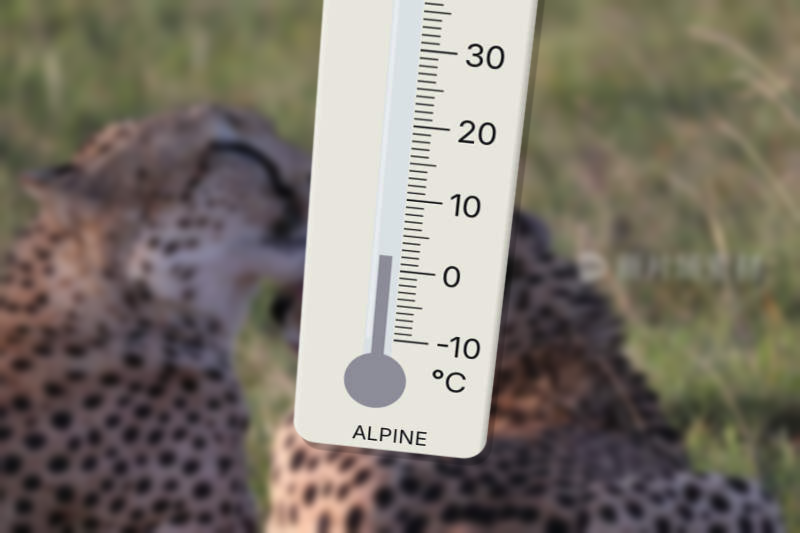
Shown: 2 °C
